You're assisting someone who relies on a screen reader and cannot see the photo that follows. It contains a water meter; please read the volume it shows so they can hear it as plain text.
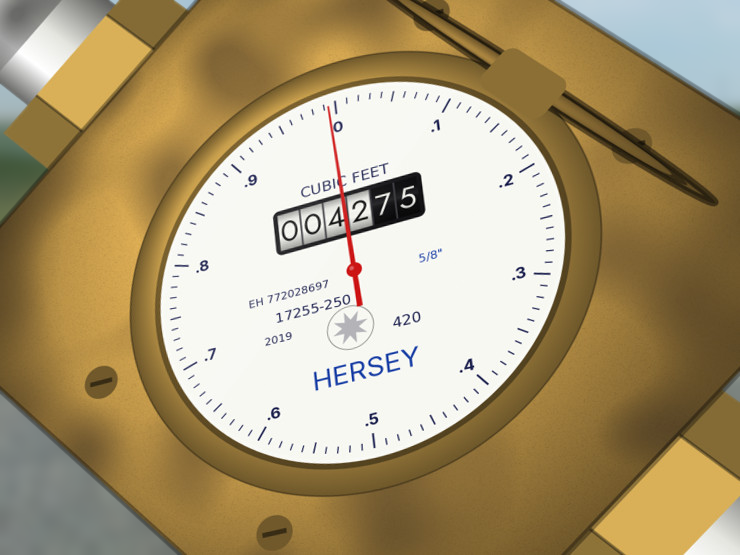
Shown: 4274.99 ft³
